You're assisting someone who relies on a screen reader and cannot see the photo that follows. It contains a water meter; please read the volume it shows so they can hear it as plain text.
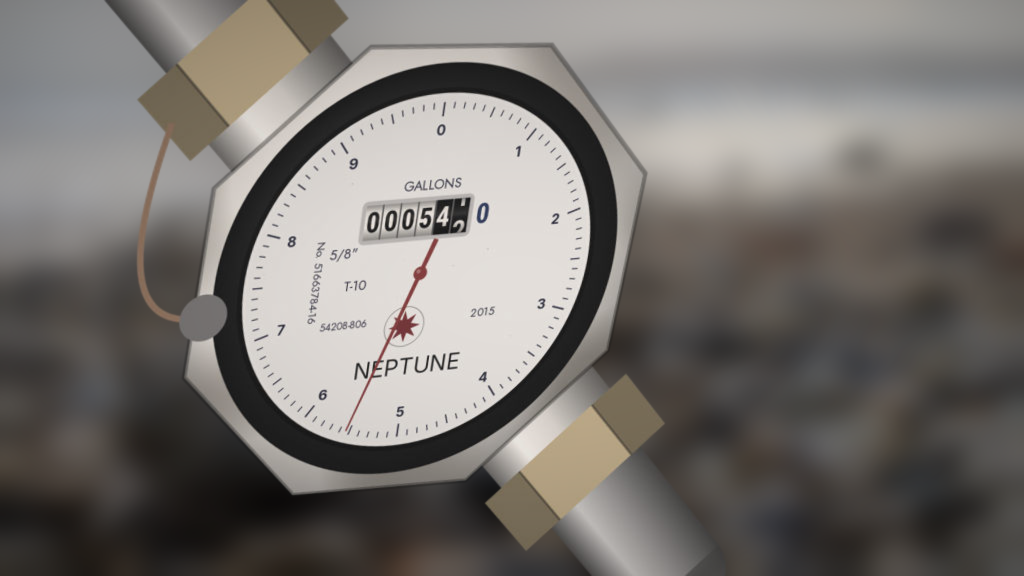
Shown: 5415.5 gal
